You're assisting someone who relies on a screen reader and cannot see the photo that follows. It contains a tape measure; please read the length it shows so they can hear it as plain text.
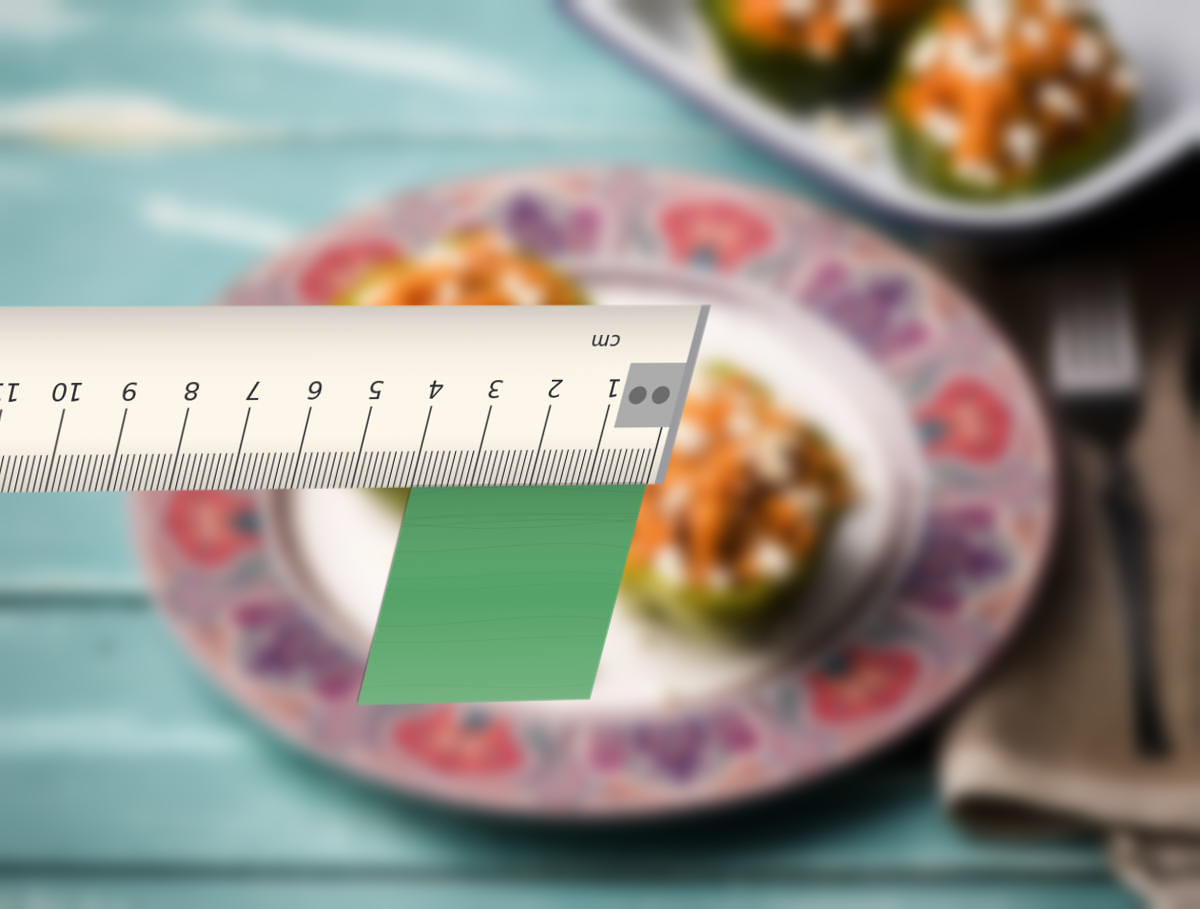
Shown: 4 cm
